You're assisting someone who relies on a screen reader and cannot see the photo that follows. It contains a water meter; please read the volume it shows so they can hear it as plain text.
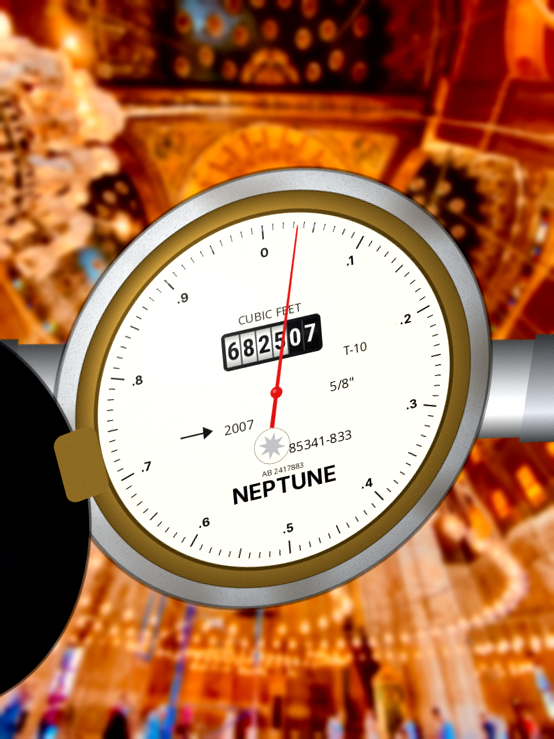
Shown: 682507.03 ft³
